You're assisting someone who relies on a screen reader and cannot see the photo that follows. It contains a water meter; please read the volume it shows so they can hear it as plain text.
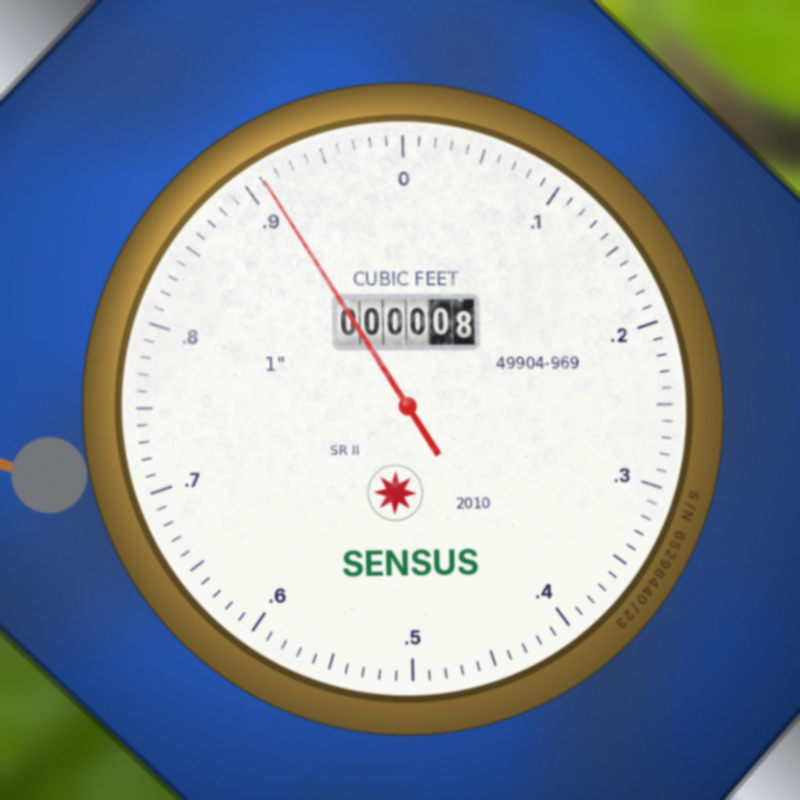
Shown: 7.91 ft³
